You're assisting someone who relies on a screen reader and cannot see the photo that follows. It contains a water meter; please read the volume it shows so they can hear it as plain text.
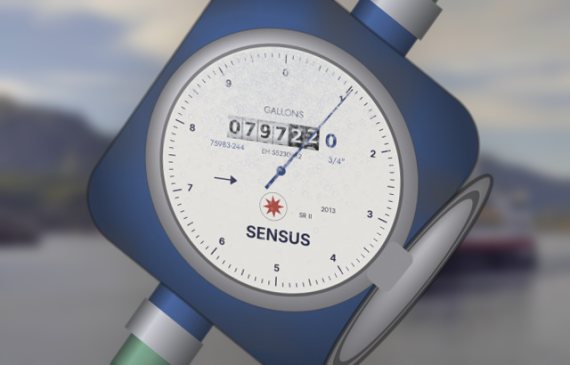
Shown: 797221.0 gal
